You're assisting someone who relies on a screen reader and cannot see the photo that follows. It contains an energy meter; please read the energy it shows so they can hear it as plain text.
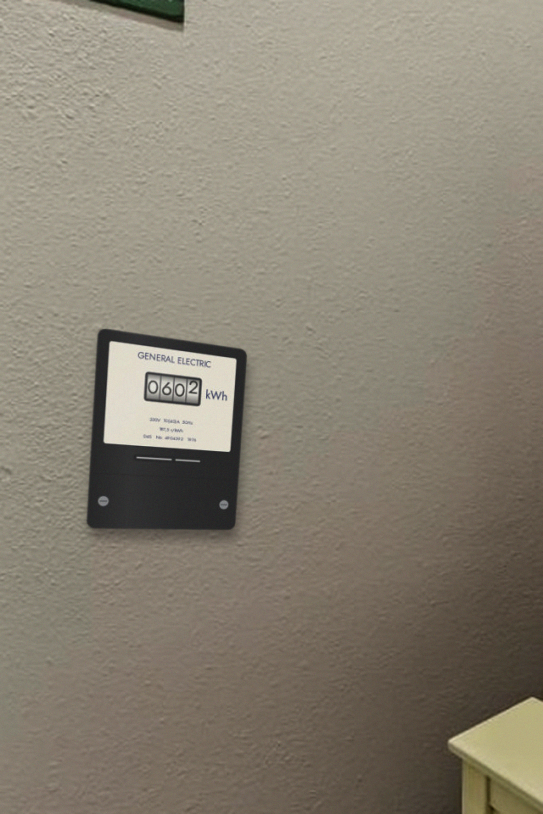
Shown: 602 kWh
